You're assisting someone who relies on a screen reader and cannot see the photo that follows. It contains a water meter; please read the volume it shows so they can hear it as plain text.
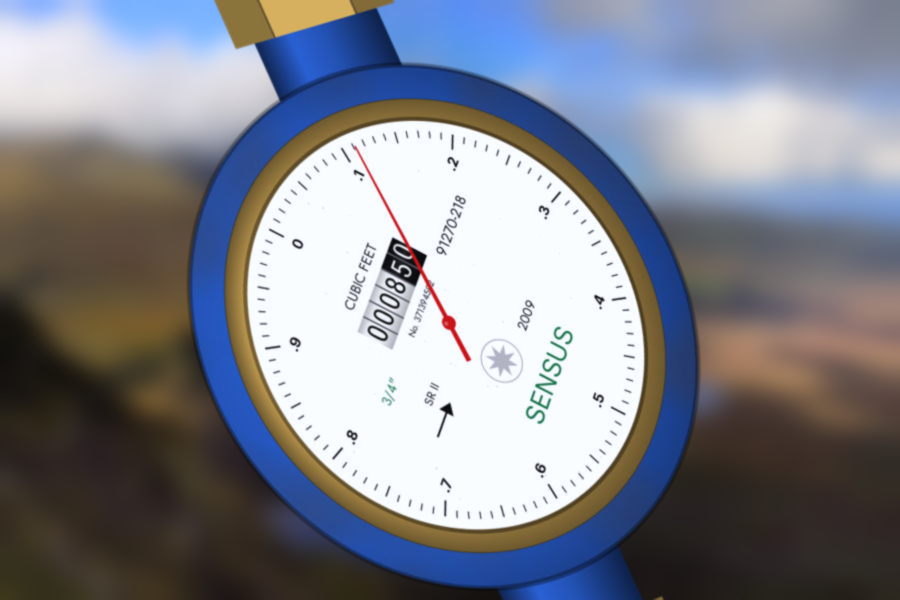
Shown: 850.11 ft³
